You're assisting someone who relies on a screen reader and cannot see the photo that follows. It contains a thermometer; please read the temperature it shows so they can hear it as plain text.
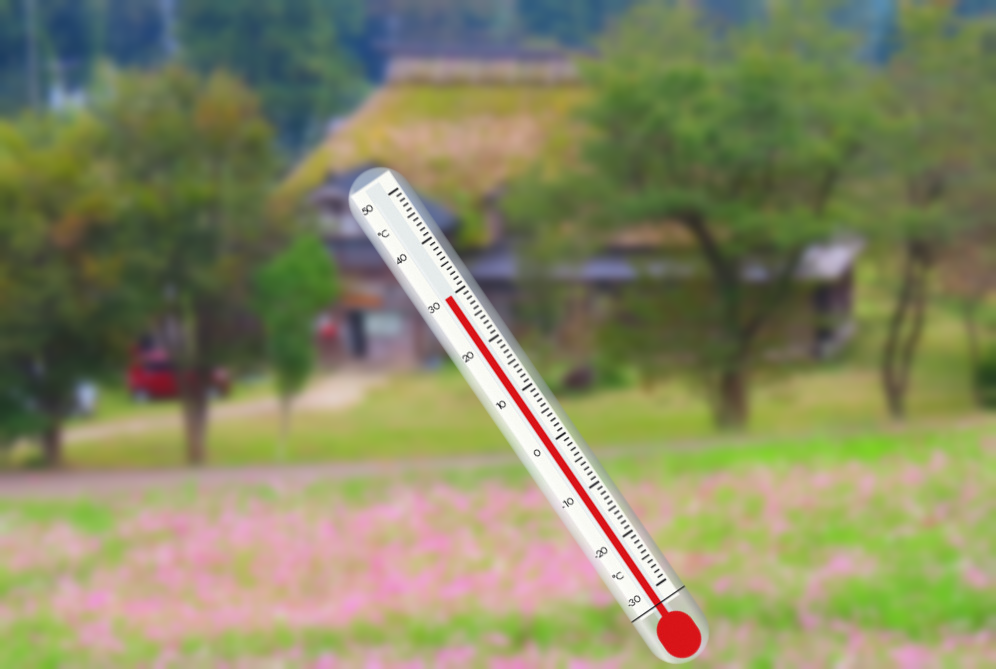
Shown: 30 °C
